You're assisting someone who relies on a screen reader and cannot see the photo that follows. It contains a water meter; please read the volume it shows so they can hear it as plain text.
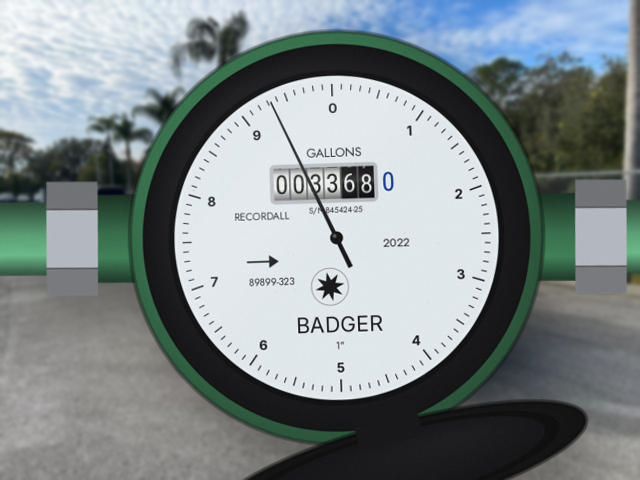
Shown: 33679.3 gal
